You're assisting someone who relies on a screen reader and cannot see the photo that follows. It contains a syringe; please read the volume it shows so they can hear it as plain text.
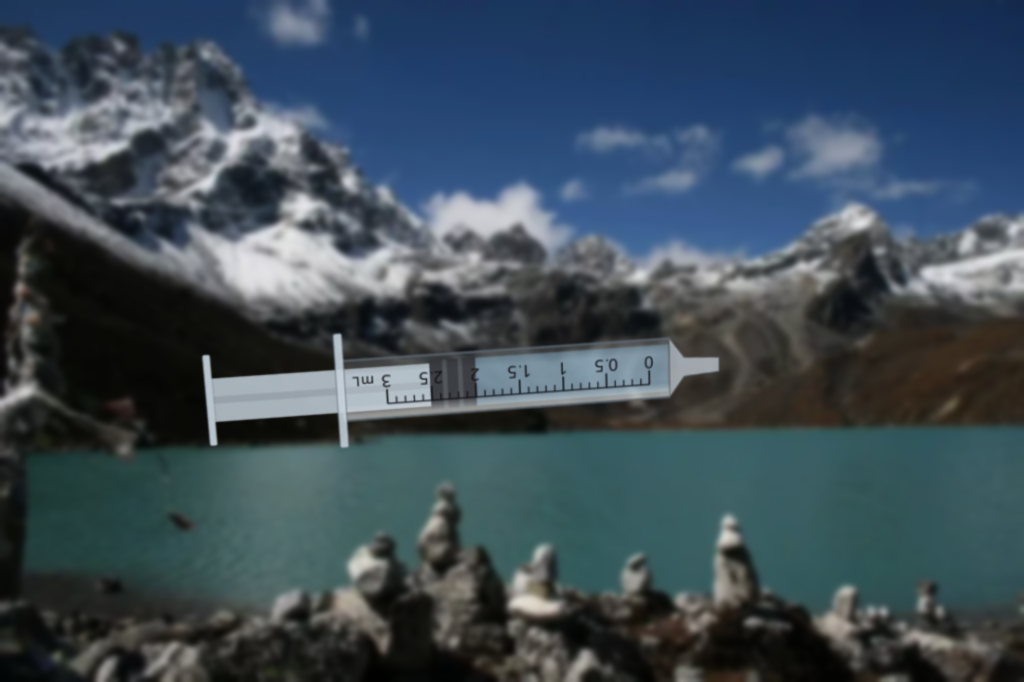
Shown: 2 mL
